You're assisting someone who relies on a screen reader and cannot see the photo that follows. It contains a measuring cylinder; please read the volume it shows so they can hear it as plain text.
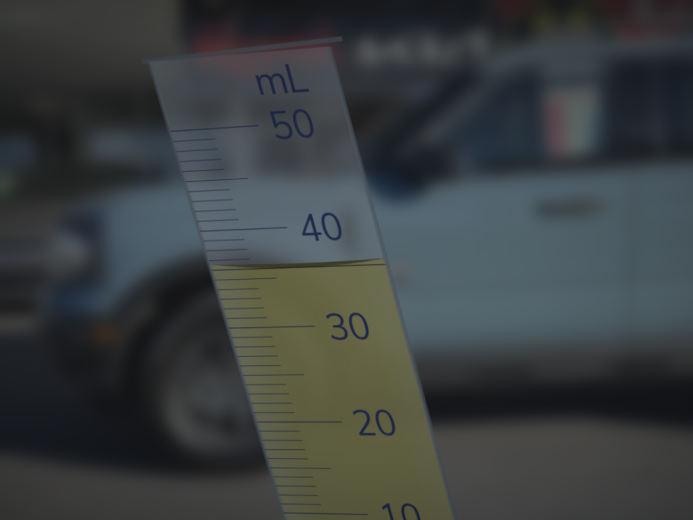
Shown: 36 mL
